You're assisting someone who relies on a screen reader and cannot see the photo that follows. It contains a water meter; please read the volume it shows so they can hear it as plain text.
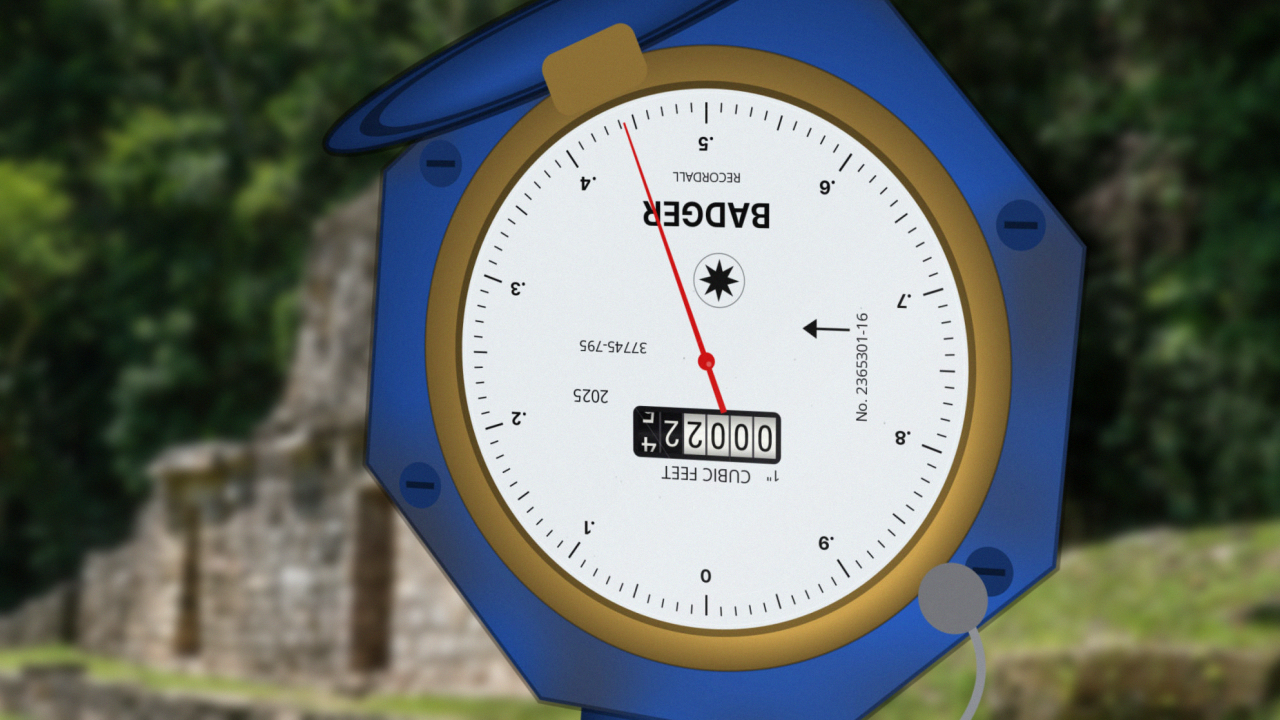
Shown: 224.44 ft³
